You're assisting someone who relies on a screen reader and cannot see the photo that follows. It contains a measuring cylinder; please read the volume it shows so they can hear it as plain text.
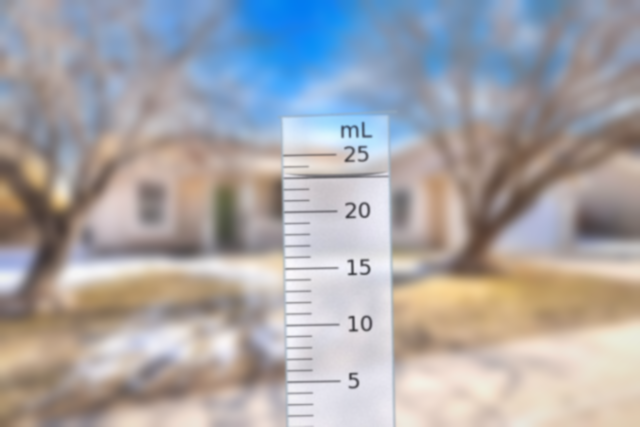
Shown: 23 mL
